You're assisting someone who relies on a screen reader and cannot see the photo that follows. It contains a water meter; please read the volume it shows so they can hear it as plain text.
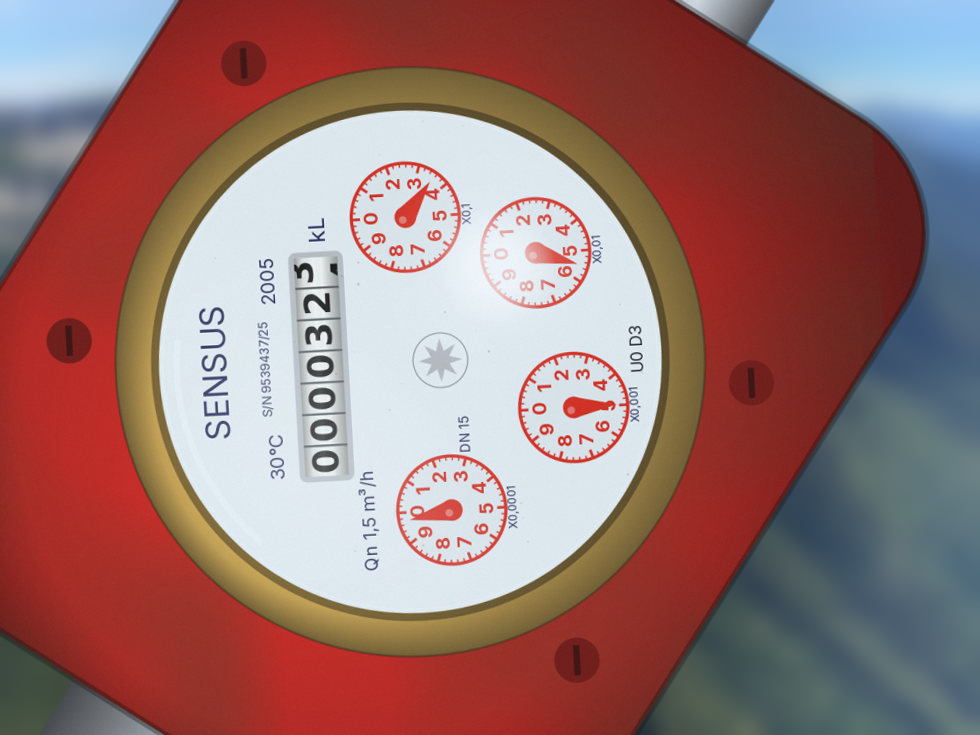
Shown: 323.3549 kL
